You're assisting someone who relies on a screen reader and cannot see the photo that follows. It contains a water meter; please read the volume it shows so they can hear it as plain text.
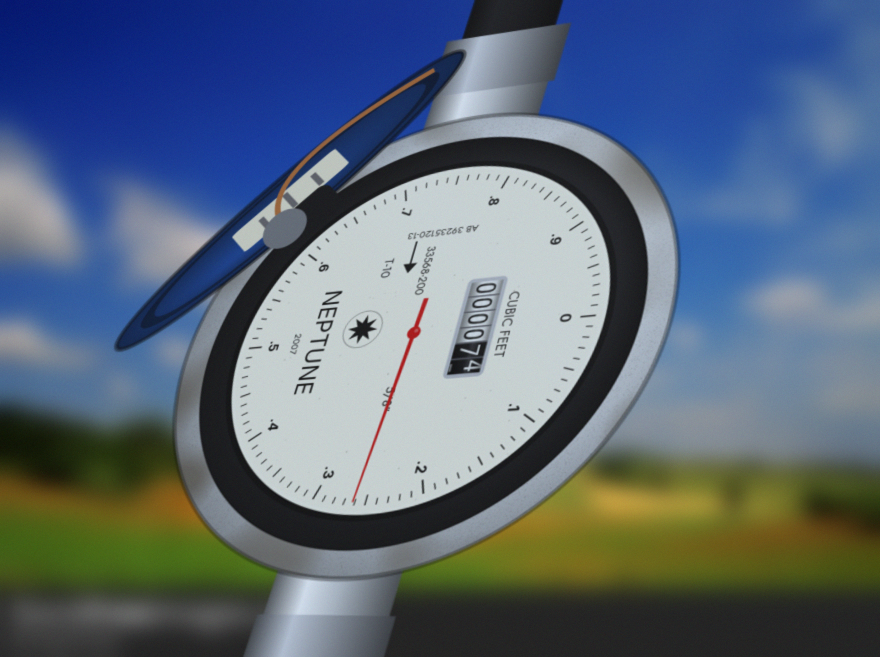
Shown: 74.26 ft³
